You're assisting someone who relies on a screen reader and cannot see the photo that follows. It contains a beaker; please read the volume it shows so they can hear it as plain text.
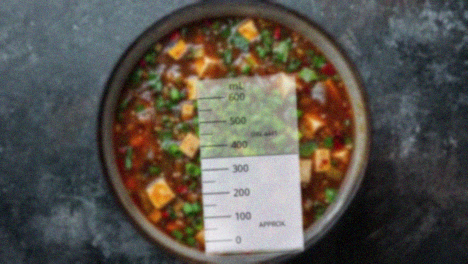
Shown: 350 mL
